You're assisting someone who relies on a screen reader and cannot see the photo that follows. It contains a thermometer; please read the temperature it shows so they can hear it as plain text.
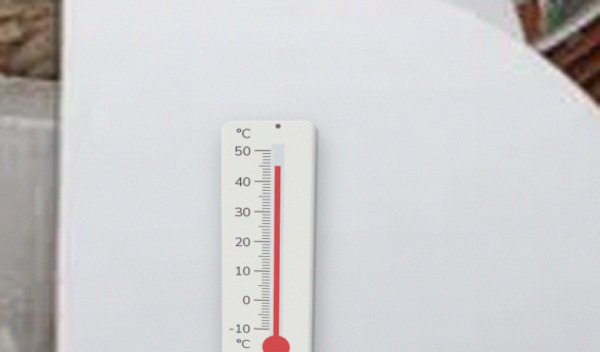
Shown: 45 °C
